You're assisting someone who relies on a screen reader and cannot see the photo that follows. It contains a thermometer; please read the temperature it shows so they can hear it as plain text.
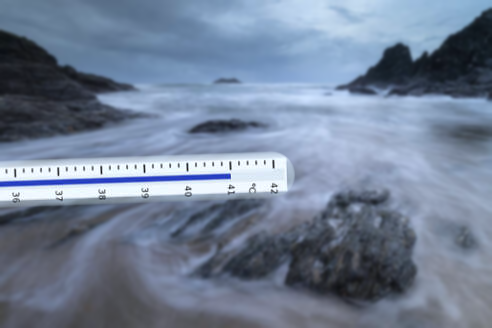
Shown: 41 °C
